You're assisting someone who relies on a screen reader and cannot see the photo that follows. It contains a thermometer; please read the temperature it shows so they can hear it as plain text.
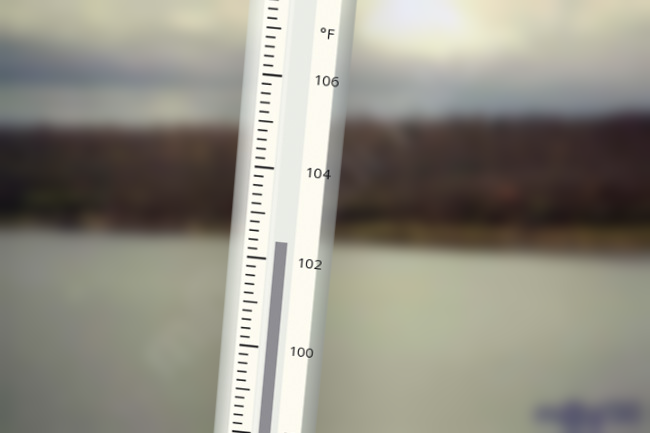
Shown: 102.4 °F
